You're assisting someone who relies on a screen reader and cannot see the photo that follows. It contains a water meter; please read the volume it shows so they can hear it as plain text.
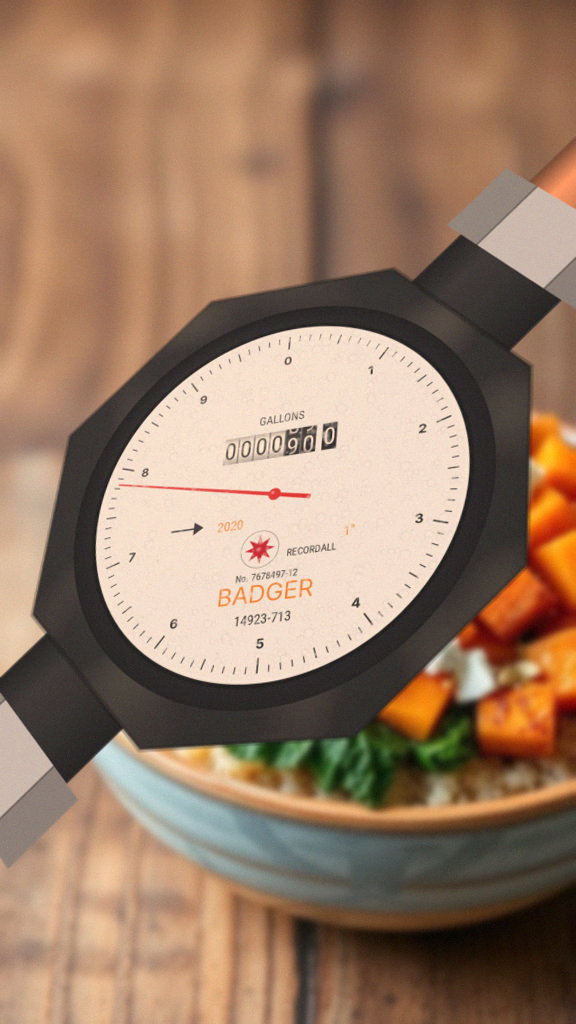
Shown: 897.8 gal
